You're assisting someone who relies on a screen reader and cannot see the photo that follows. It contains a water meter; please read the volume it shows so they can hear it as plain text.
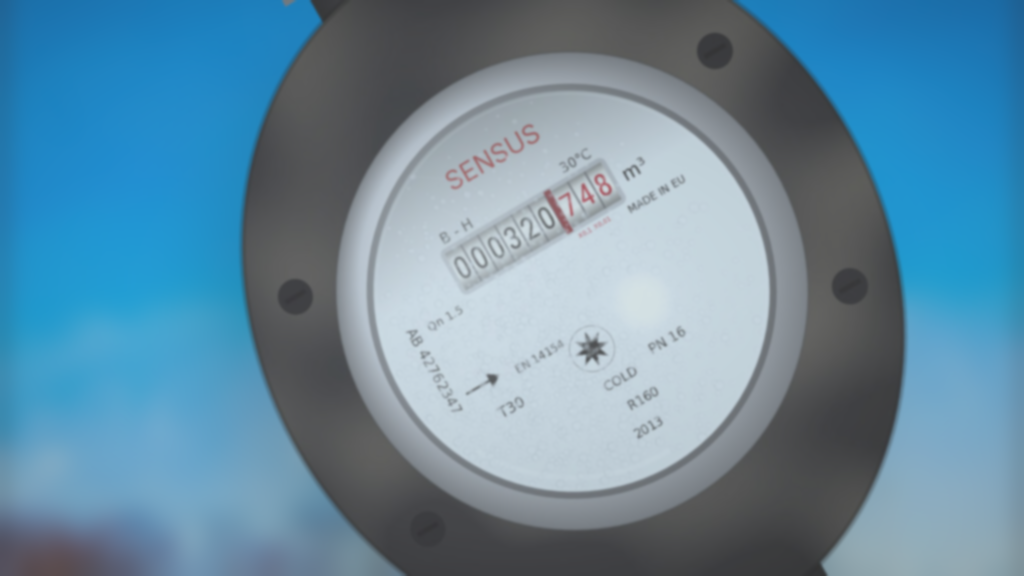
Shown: 320.748 m³
